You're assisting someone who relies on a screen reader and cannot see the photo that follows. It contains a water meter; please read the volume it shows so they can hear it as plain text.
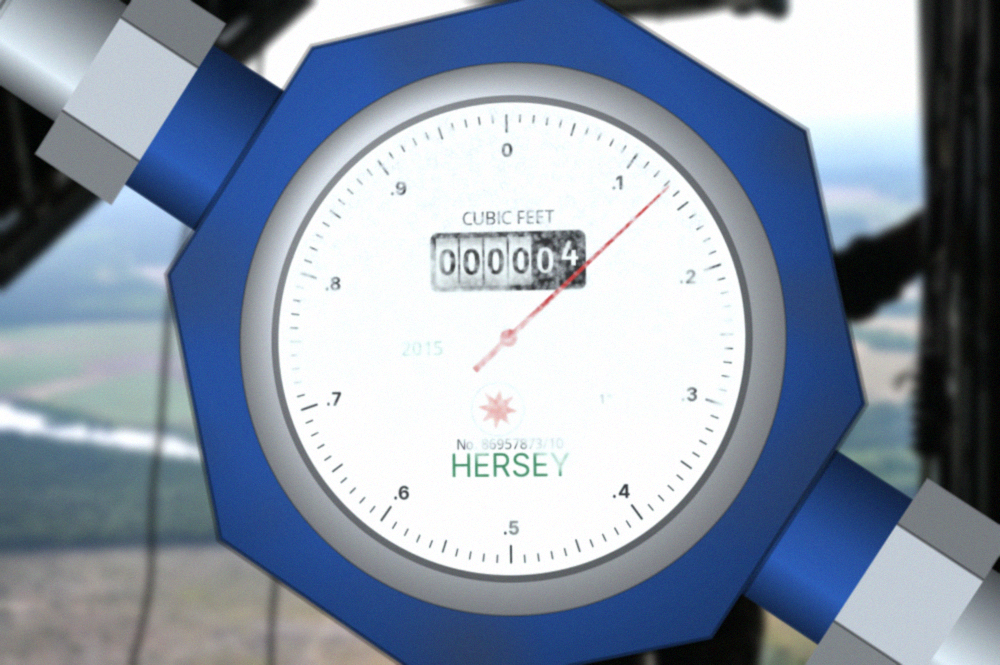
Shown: 4.13 ft³
